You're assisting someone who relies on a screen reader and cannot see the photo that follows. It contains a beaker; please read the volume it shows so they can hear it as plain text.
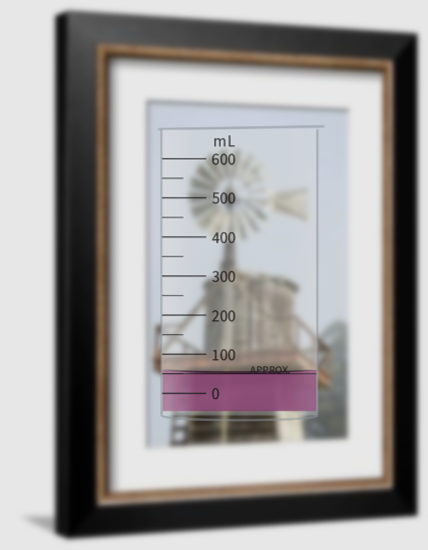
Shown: 50 mL
